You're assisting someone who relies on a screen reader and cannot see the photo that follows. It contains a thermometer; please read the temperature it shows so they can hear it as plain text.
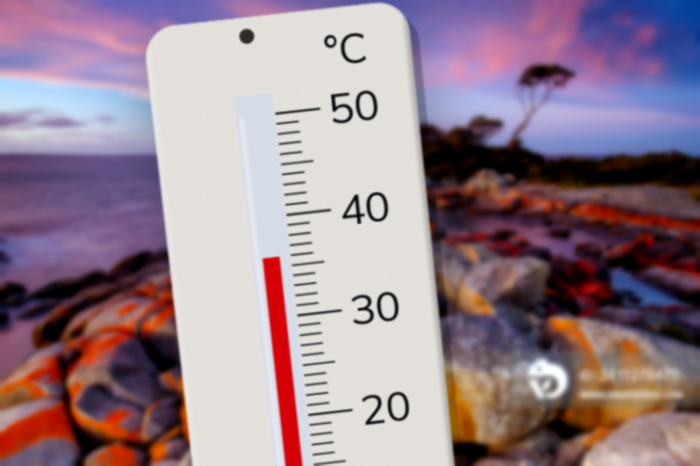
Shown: 36 °C
